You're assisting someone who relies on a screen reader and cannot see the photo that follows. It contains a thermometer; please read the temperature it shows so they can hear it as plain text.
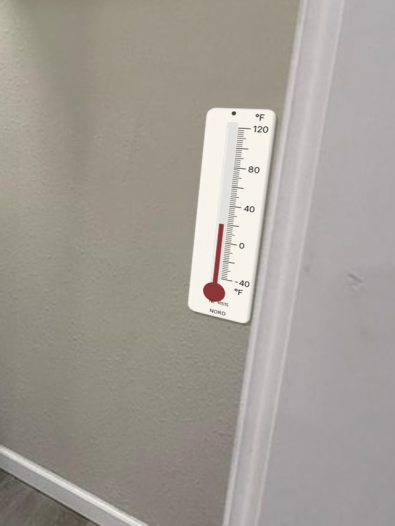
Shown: 20 °F
